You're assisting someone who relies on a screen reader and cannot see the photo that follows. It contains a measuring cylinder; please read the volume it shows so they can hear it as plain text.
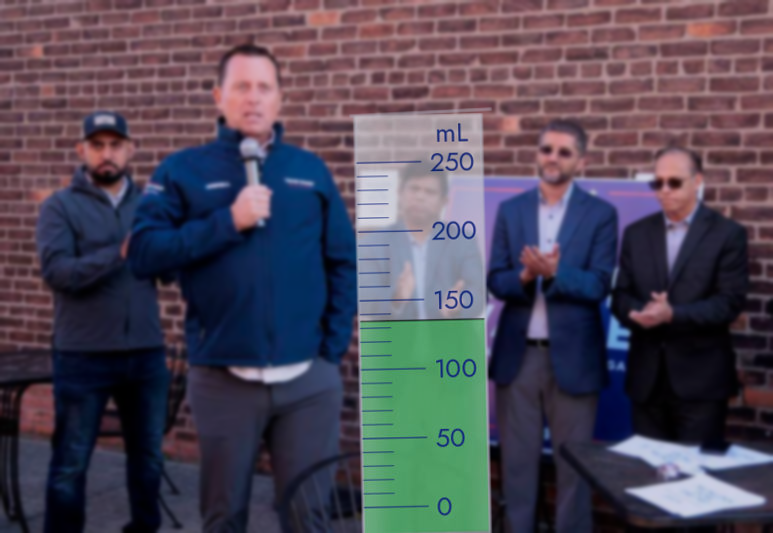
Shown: 135 mL
